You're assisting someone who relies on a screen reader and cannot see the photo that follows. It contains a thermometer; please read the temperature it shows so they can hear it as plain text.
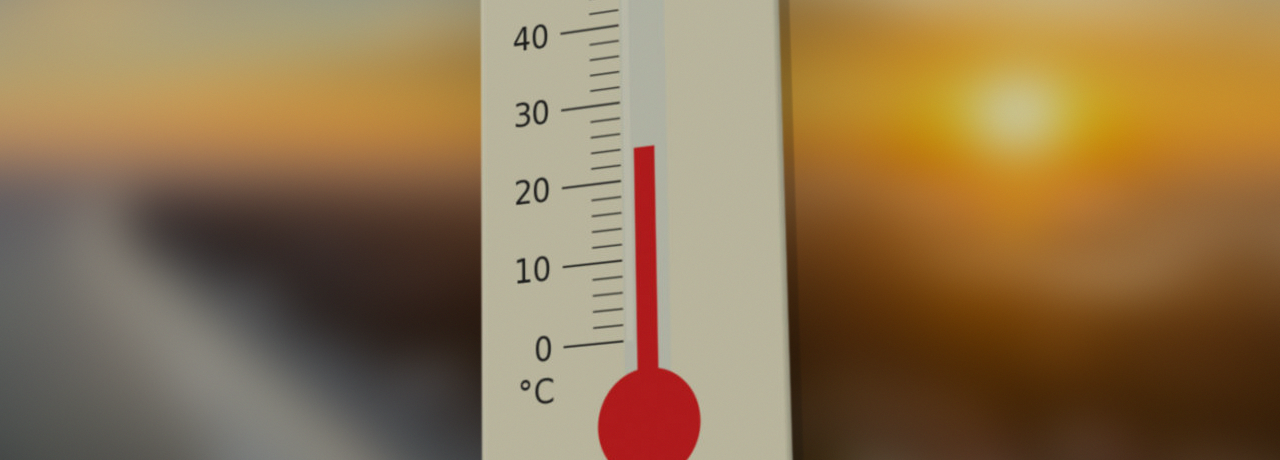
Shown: 24 °C
